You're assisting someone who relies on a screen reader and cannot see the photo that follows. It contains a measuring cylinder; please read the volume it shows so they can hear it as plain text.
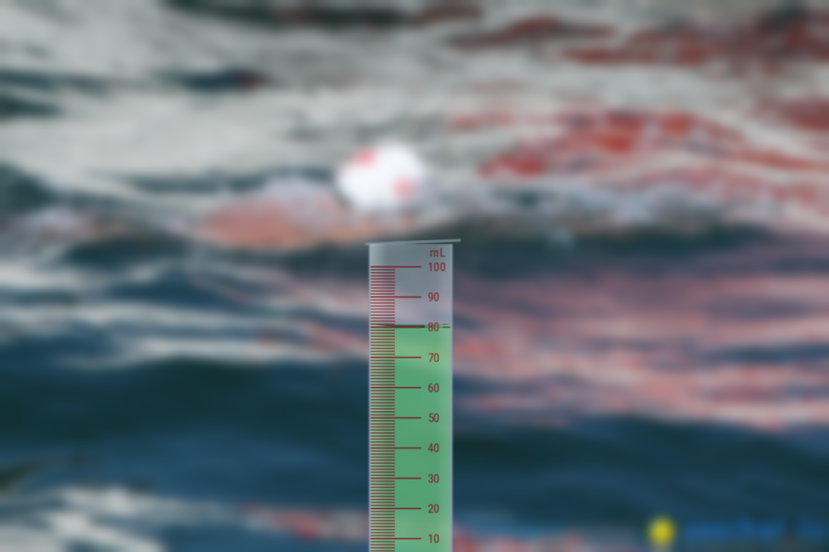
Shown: 80 mL
